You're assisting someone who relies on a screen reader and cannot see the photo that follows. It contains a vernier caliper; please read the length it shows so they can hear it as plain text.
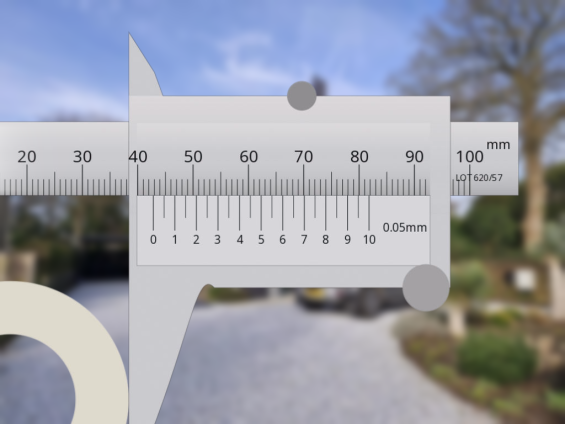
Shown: 42.8 mm
